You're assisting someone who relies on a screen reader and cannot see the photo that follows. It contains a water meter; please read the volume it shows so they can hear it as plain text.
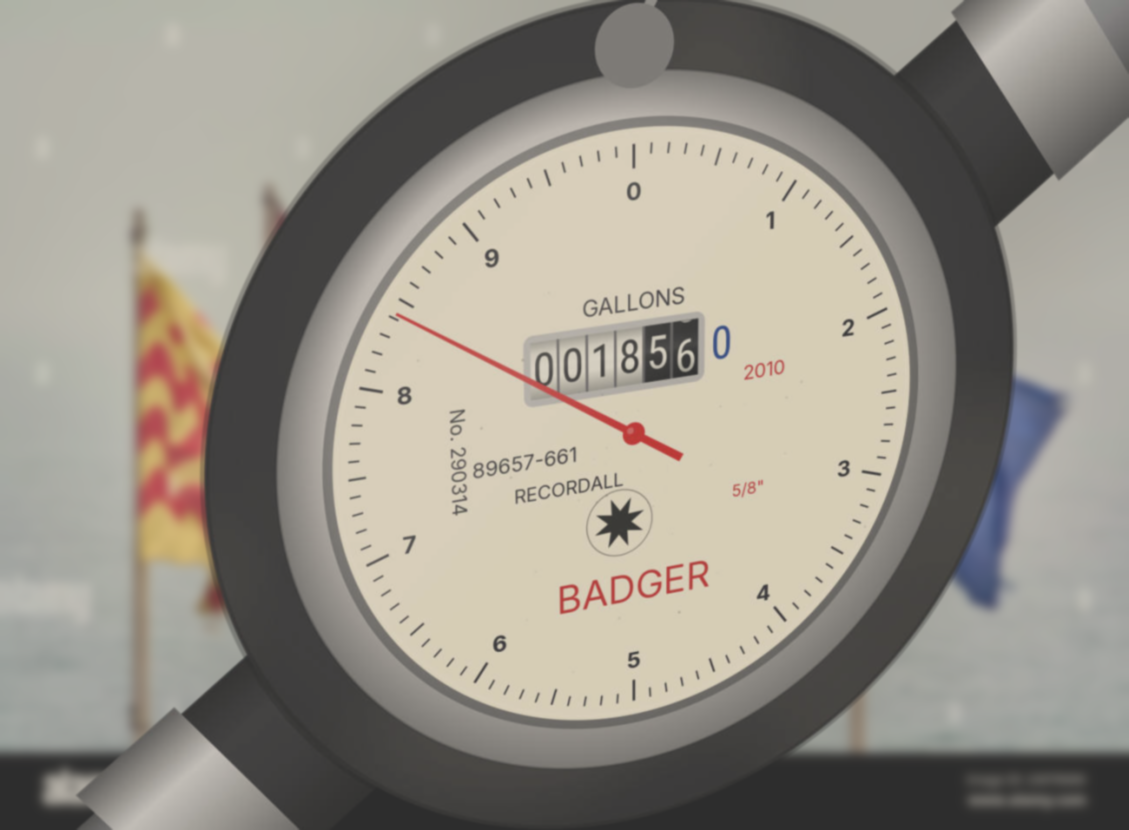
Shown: 18558.4 gal
